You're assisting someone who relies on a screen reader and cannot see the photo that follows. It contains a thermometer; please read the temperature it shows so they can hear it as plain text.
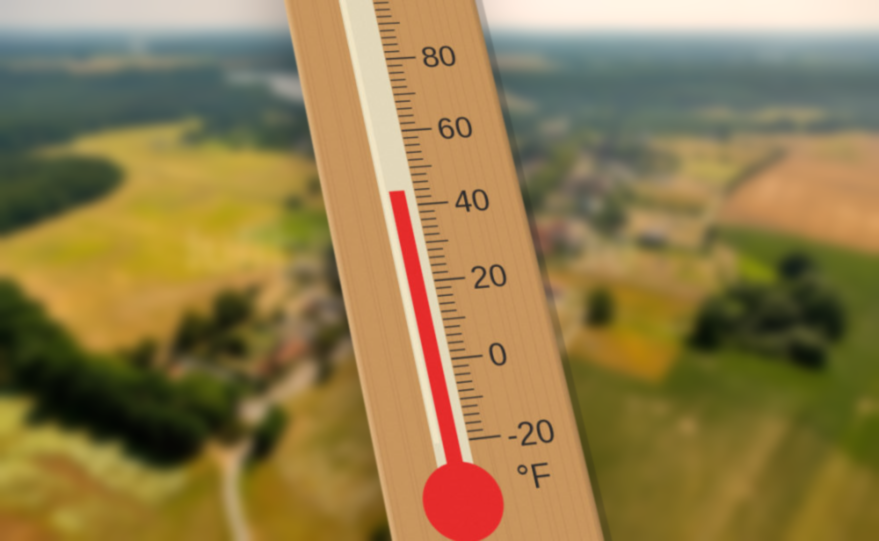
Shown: 44 °F
